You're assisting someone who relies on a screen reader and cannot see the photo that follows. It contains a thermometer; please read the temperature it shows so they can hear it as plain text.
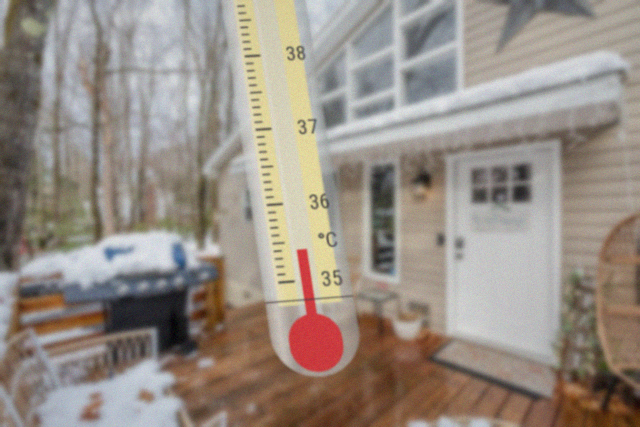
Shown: 35.4 °C
